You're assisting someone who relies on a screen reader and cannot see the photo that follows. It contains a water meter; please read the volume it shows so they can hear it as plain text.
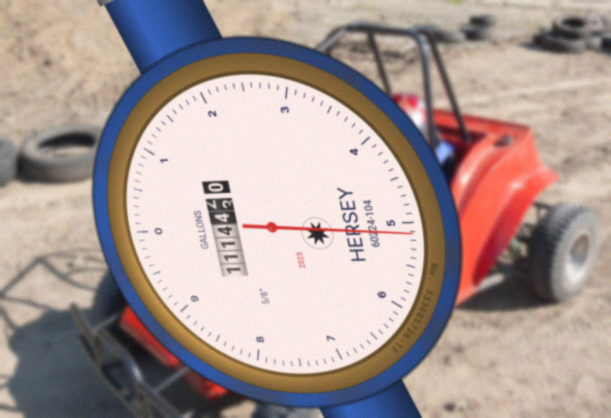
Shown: 1114425.1 gal
